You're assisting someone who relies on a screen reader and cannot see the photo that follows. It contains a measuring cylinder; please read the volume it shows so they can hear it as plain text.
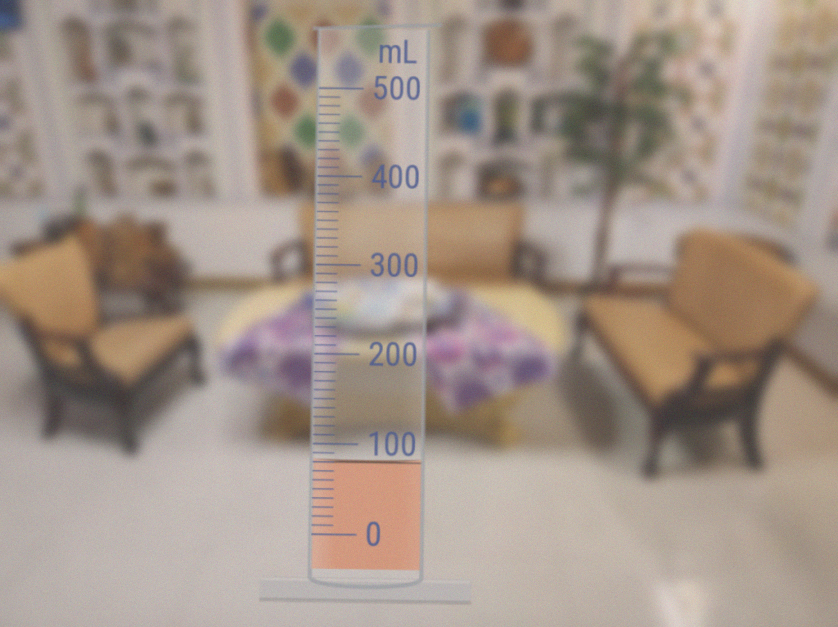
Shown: 80 mL
